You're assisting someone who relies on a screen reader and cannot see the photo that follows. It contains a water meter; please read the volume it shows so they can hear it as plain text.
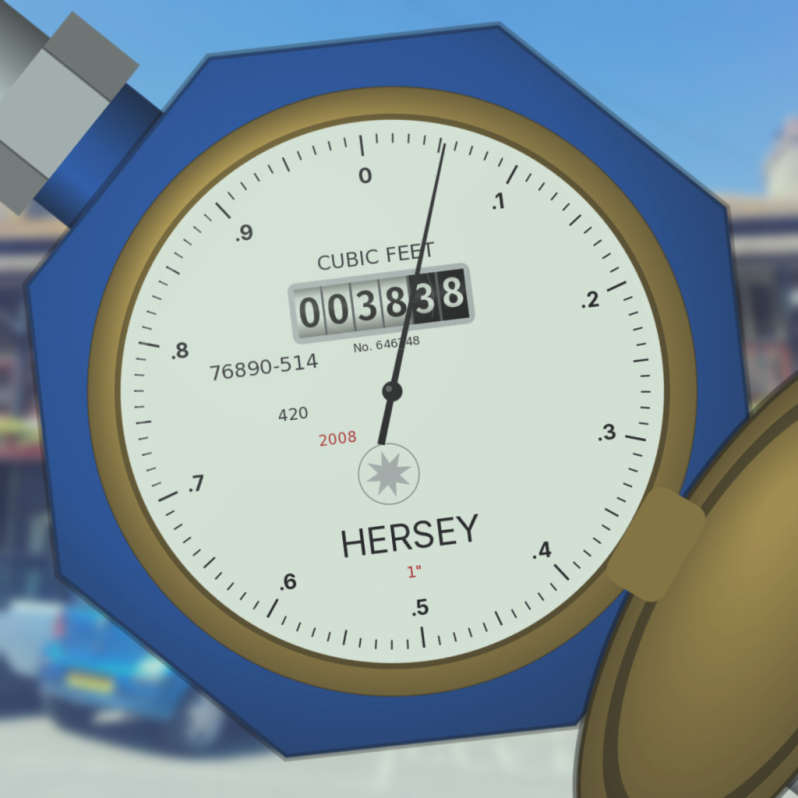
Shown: 3838.05 ft³
